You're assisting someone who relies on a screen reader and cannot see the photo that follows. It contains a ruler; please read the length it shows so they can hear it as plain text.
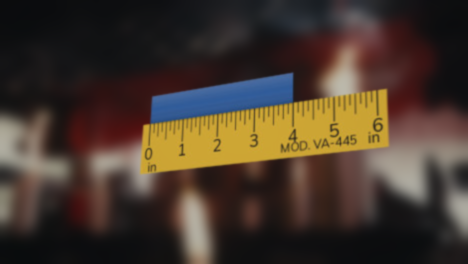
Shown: 4 in
